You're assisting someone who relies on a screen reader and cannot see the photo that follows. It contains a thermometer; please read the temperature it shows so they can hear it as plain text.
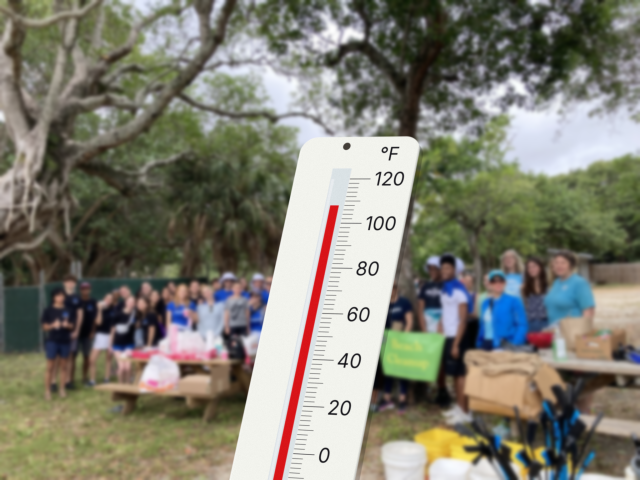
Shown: 108 °F
